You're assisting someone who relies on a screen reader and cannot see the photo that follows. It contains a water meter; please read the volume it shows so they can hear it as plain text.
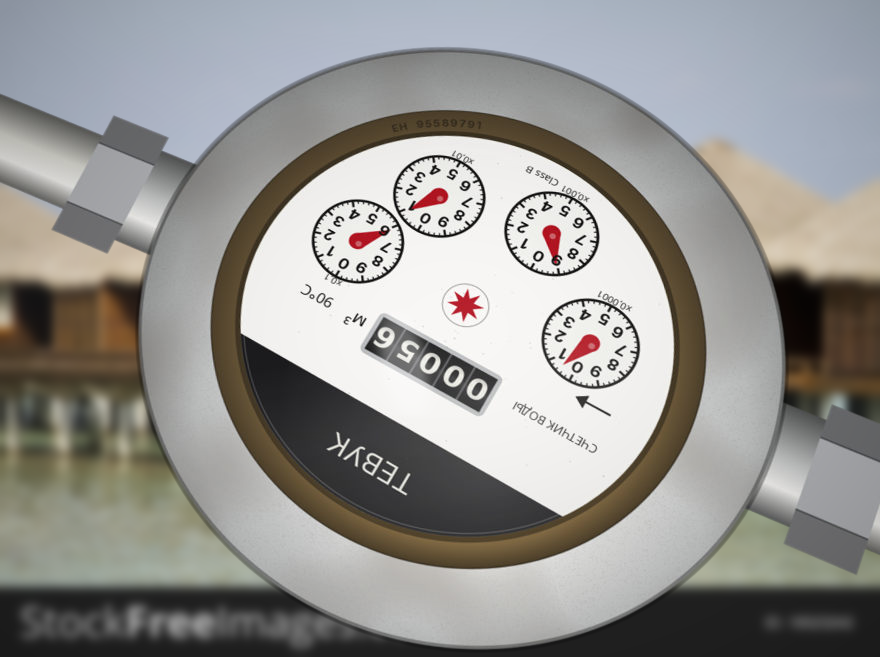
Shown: 56.6090 m³
